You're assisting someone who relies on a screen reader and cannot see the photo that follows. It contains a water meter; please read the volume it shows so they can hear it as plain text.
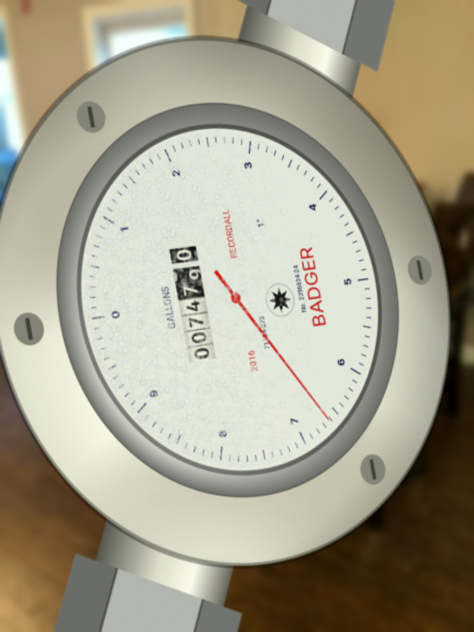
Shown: 74786.6 gal
